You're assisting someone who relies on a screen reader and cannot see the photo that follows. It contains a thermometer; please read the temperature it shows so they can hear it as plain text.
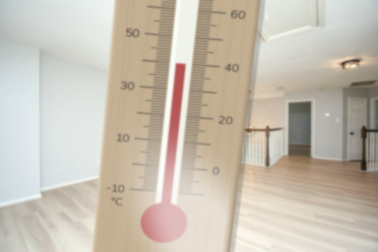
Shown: 40 °C
